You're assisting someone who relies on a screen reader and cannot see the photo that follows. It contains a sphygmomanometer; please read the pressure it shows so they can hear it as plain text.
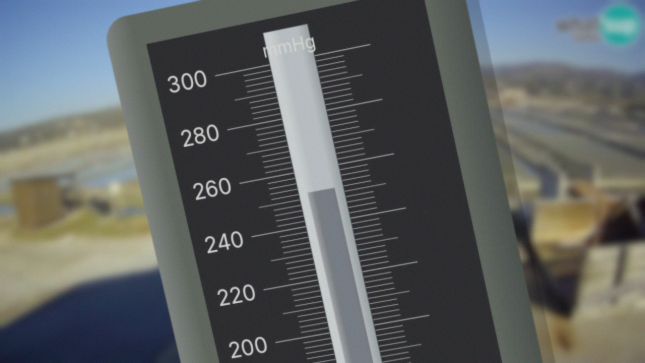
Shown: 252 mmHg
